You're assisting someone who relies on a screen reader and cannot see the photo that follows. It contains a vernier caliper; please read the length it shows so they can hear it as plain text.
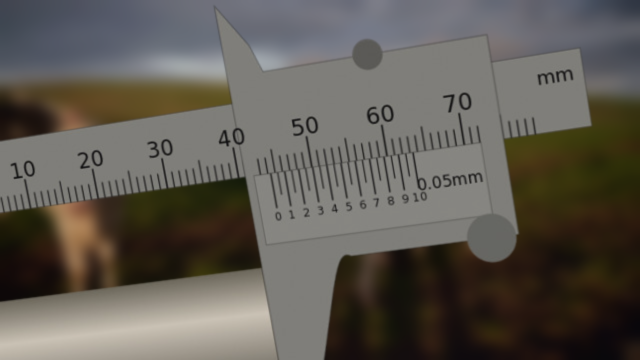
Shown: 44.4 mm
